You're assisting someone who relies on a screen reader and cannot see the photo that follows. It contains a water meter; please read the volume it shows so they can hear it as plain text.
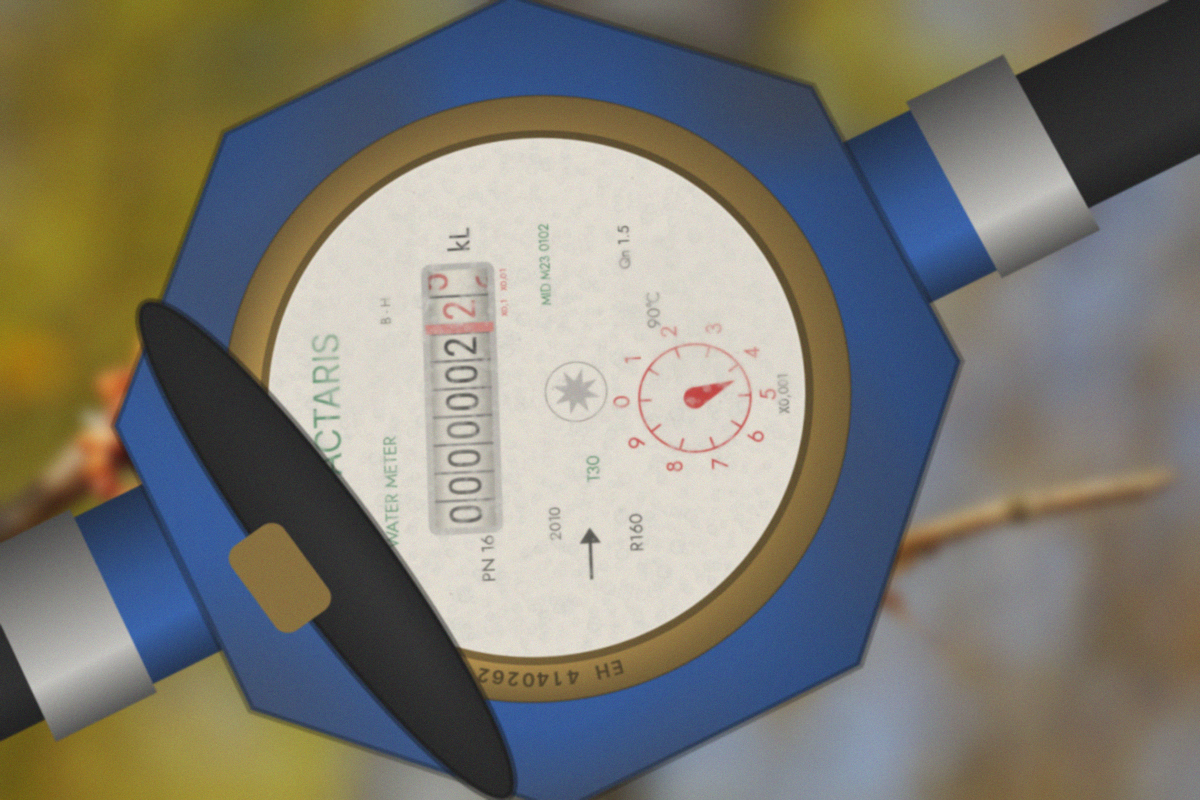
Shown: 2.254 kL
